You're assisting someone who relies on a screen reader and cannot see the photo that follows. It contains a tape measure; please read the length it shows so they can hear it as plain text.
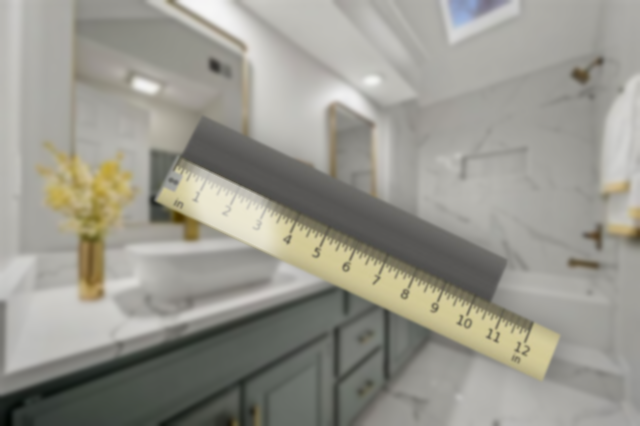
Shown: 10.5 in
